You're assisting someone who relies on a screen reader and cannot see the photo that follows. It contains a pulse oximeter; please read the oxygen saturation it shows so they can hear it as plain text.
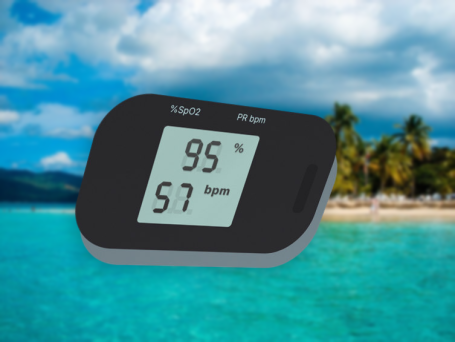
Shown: 95 %
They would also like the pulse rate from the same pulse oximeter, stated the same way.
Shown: 57 bpm
